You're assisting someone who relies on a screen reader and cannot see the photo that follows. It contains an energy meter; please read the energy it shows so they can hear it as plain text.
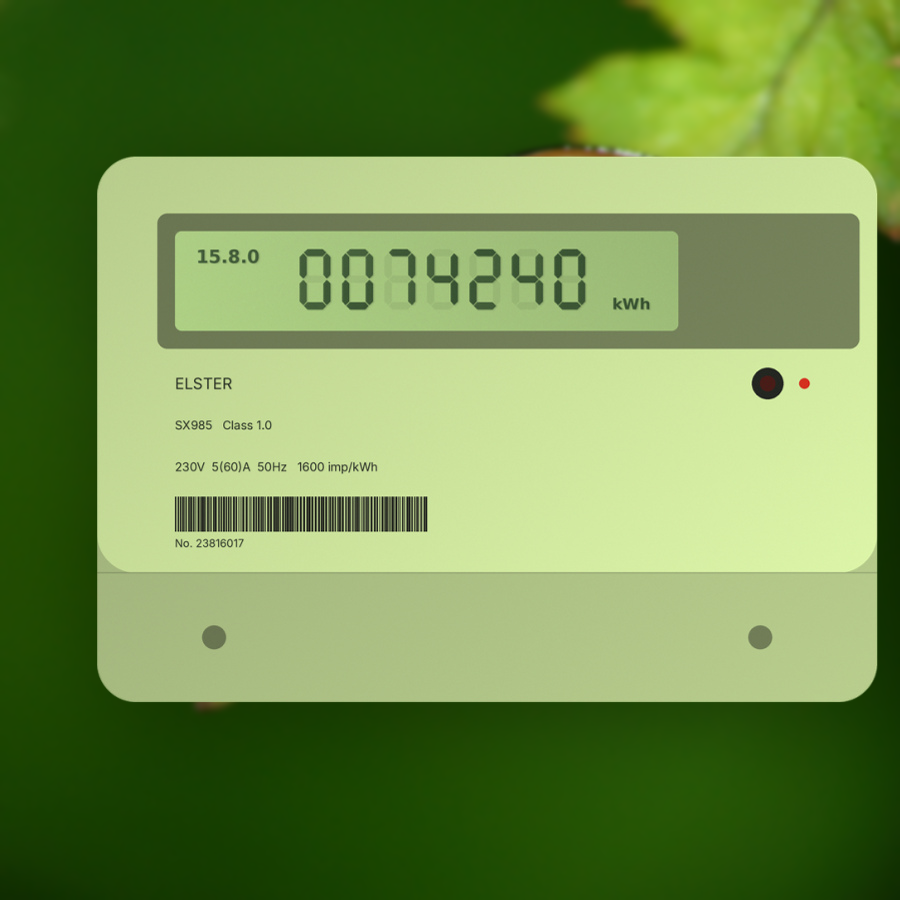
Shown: 74240 kWh
